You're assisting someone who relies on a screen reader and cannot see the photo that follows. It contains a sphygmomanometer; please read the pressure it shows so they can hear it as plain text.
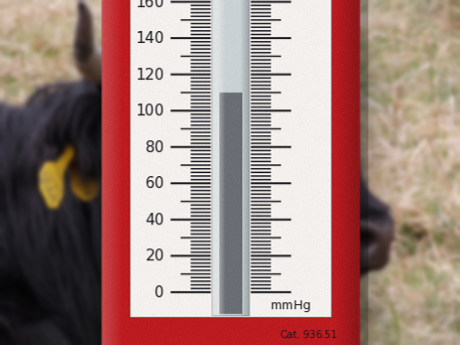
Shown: 110 mmHg
